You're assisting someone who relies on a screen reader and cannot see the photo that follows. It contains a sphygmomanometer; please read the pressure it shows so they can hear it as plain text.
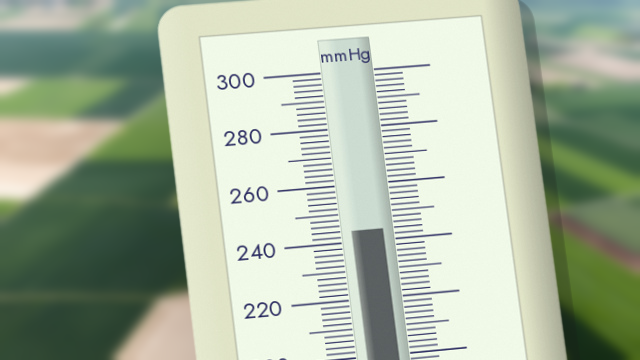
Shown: 244 mmHg
